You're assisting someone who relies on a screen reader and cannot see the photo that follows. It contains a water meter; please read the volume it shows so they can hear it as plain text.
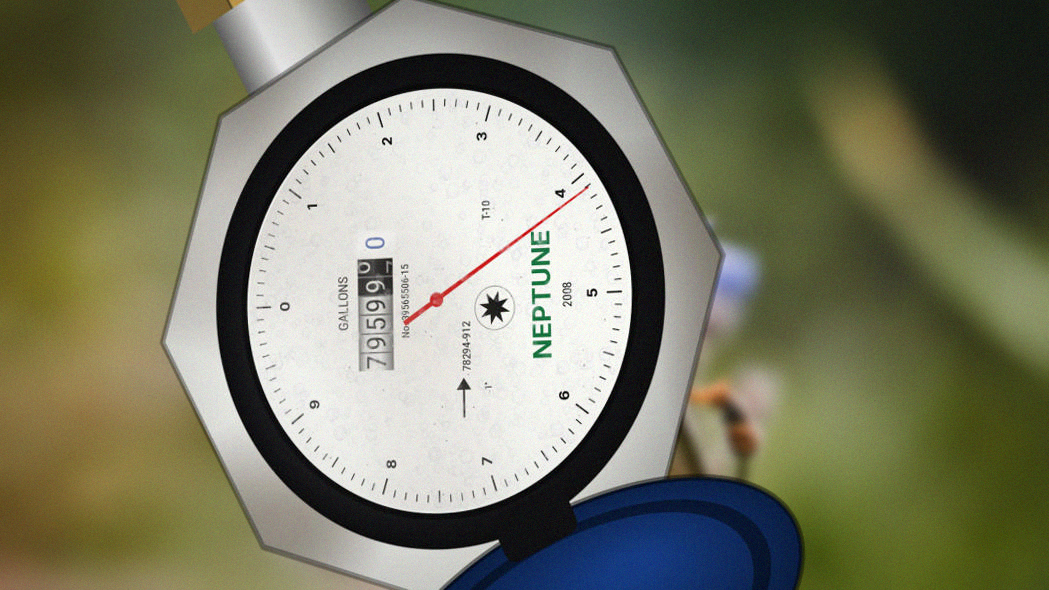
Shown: 7959964.1 gal
